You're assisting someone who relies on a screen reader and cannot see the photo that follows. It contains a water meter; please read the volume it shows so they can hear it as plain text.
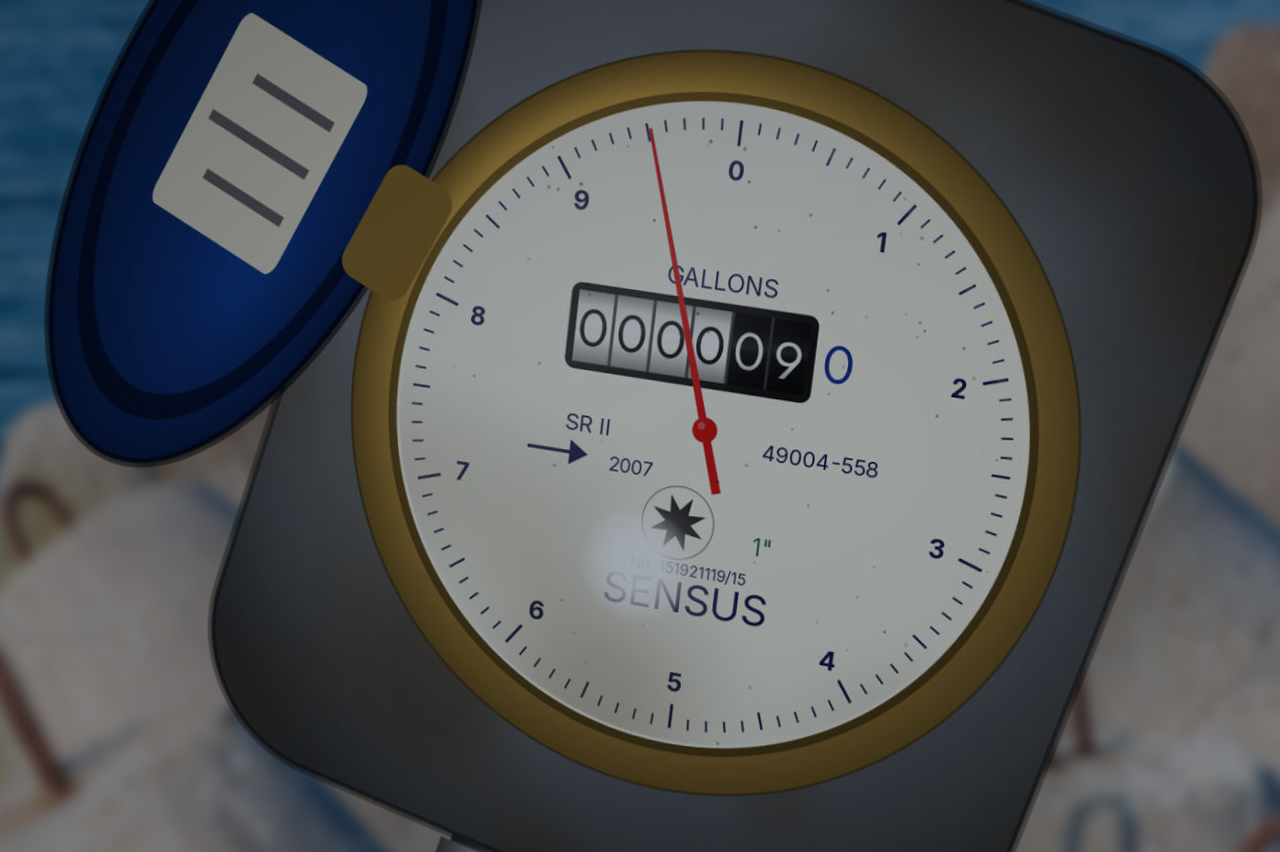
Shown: 89.5 gal
